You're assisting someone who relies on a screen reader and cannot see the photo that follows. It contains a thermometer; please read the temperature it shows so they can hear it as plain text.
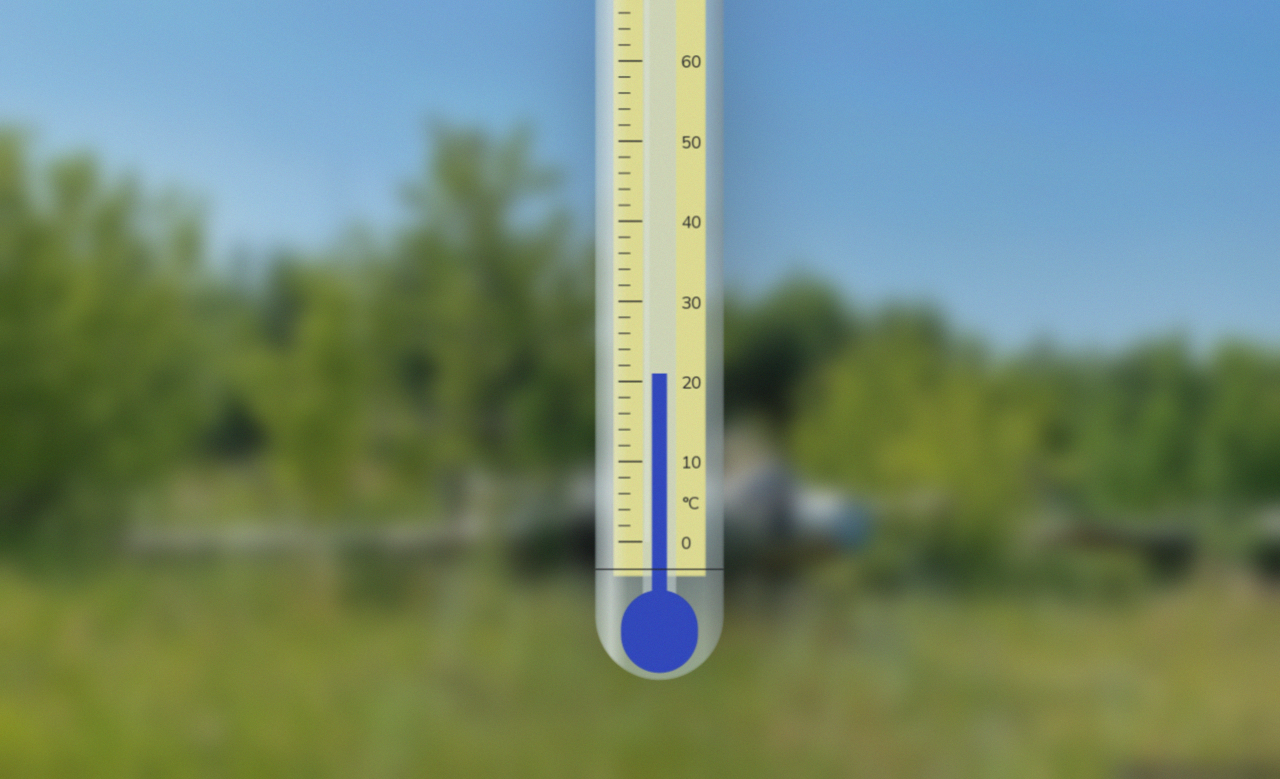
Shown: 21 °C
